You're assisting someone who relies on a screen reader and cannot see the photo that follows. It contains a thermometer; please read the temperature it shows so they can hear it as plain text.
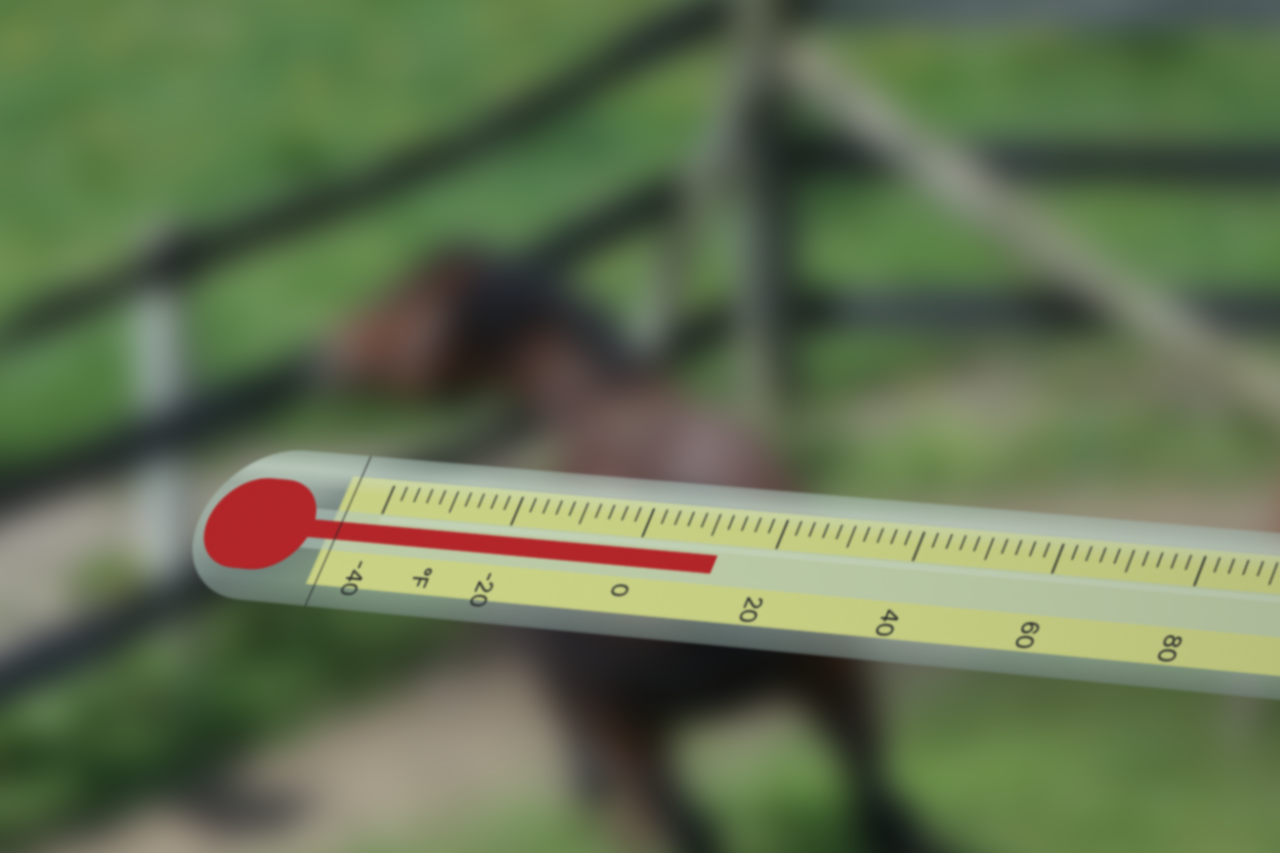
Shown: 12 °F
